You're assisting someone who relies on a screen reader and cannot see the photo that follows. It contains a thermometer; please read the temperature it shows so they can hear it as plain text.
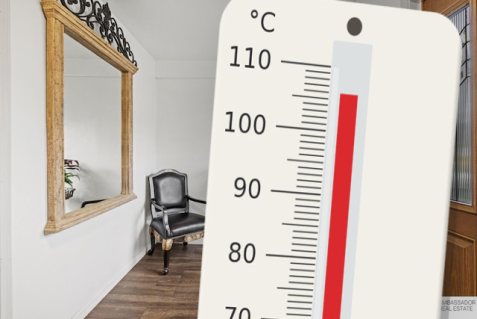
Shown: 106 °C
